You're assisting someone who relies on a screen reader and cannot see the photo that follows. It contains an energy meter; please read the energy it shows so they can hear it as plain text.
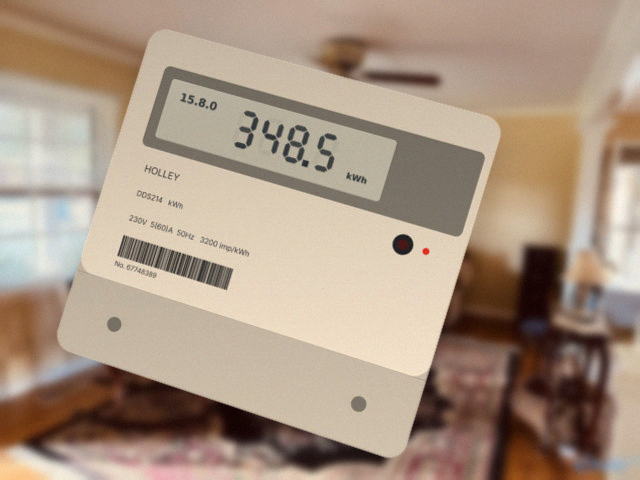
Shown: 348.5 kWh
